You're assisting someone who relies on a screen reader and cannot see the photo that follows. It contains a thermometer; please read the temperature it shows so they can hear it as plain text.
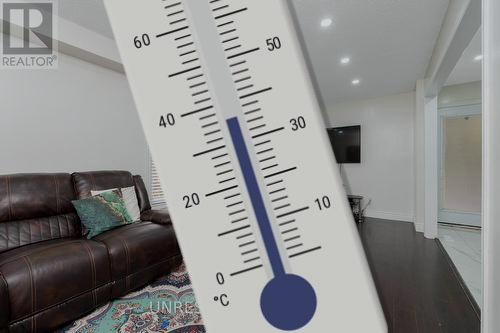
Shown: 36 °C
